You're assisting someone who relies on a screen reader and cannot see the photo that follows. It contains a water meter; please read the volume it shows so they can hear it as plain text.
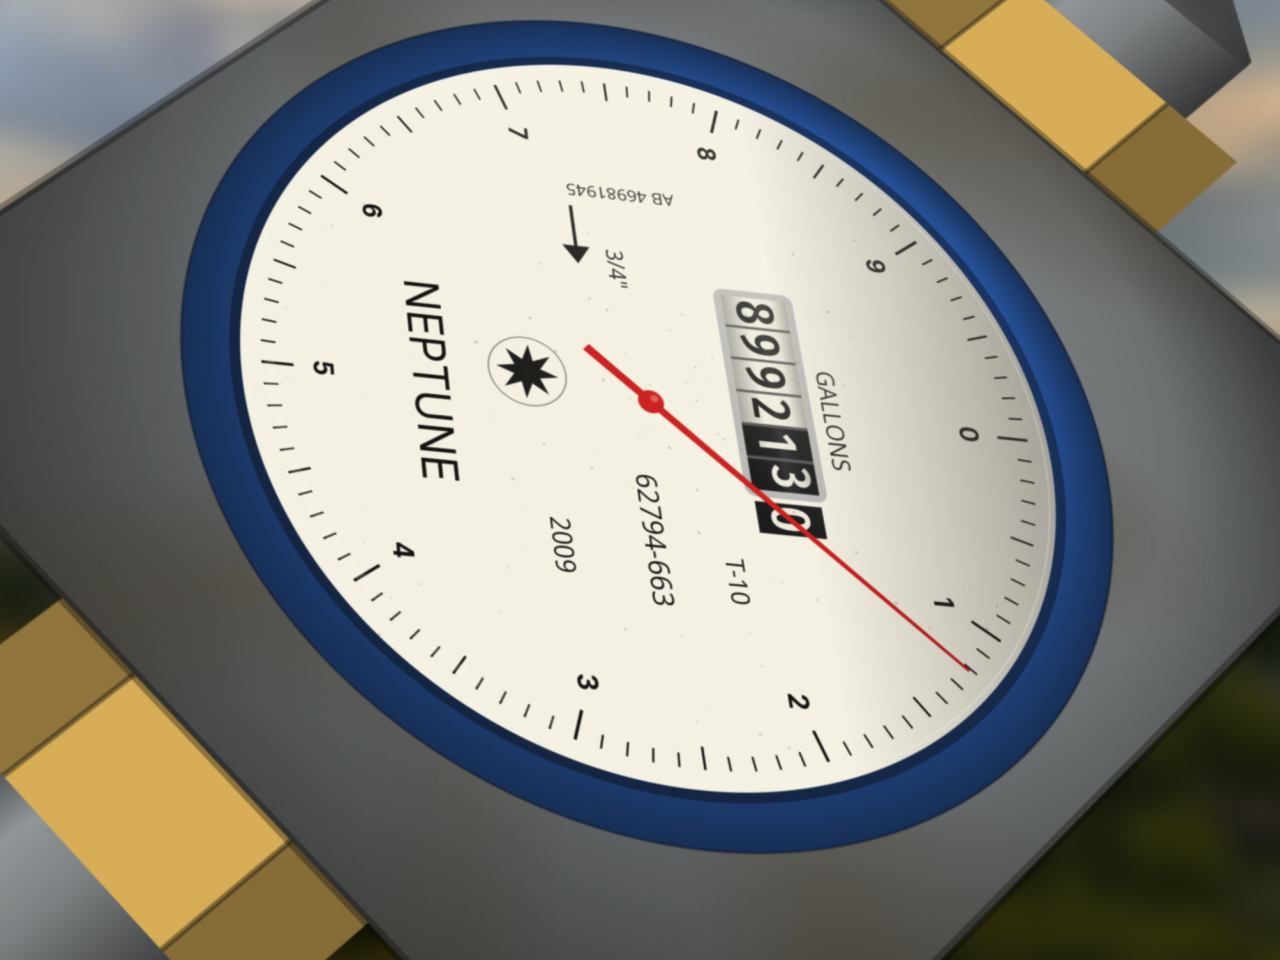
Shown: 8992131.2 gal
